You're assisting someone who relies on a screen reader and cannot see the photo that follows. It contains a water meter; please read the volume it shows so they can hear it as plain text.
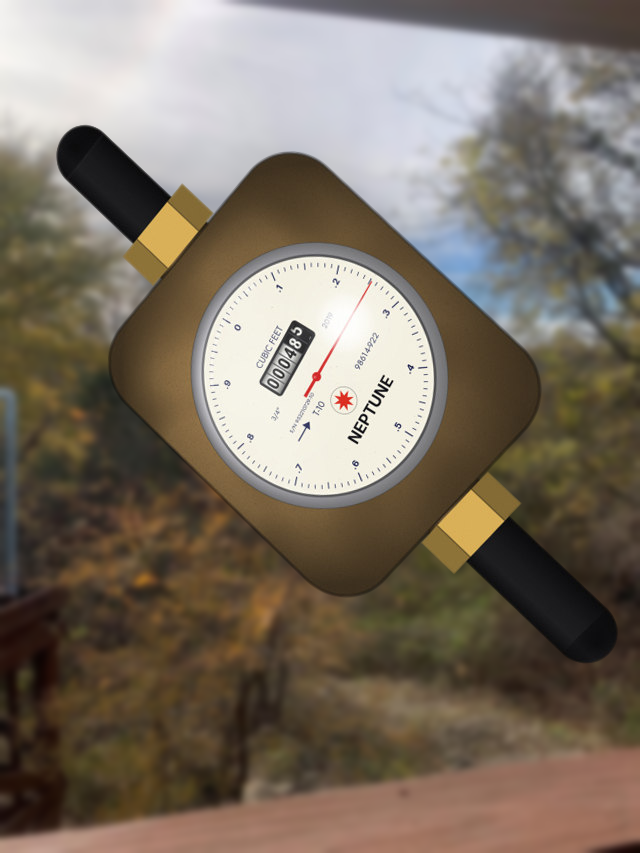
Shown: 485.25 ft³
